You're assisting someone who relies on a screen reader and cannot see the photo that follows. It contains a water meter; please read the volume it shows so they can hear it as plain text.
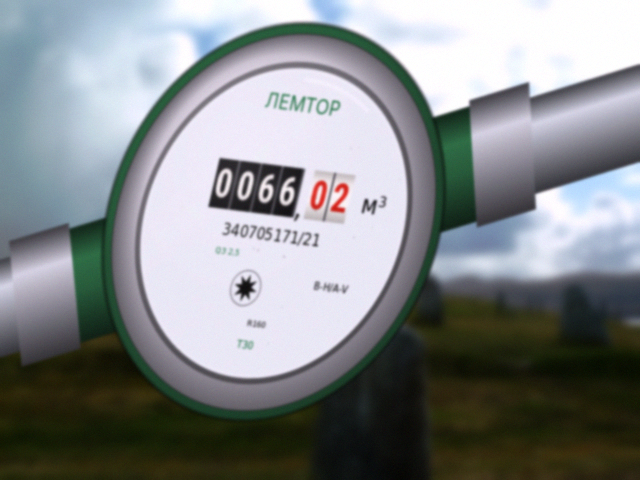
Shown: 66.02 m³
